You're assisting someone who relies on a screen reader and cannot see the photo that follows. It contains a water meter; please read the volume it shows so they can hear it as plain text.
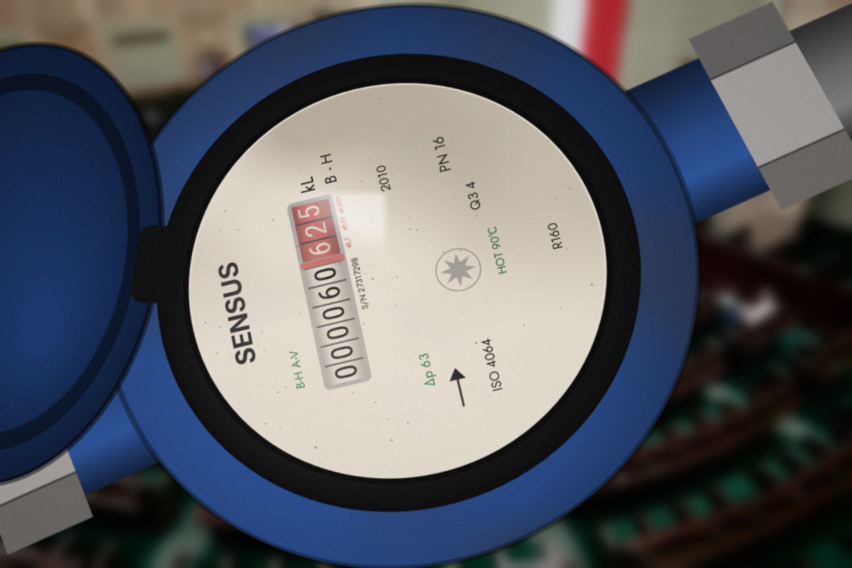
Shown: 60.625 kL
